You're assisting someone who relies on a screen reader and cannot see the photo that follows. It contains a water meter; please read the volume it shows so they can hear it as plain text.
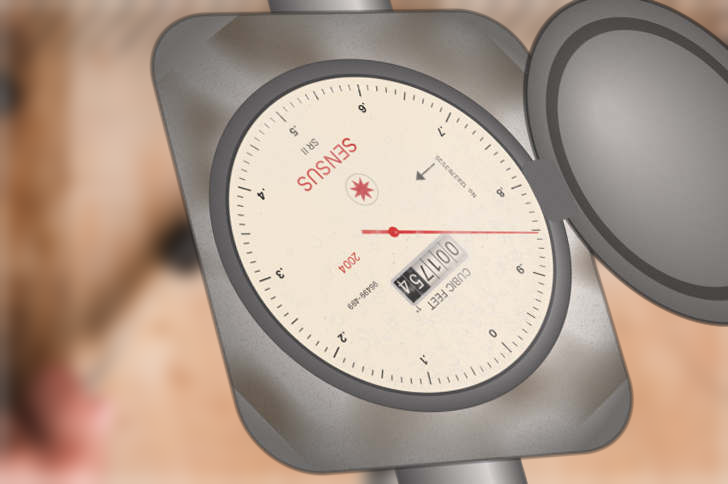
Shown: 1753.85 ft³
